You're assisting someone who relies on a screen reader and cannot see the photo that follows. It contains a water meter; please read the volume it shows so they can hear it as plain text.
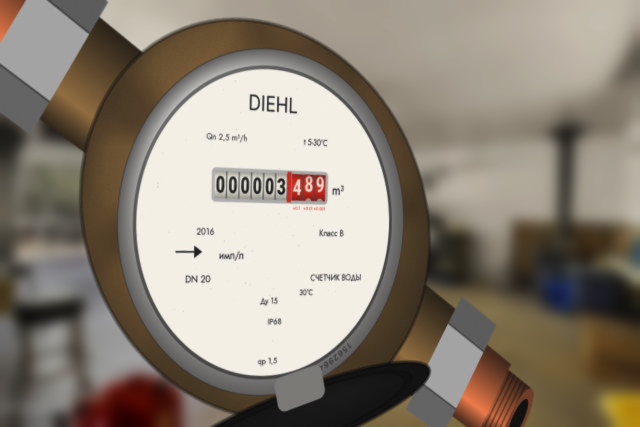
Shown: 3.489 m³
